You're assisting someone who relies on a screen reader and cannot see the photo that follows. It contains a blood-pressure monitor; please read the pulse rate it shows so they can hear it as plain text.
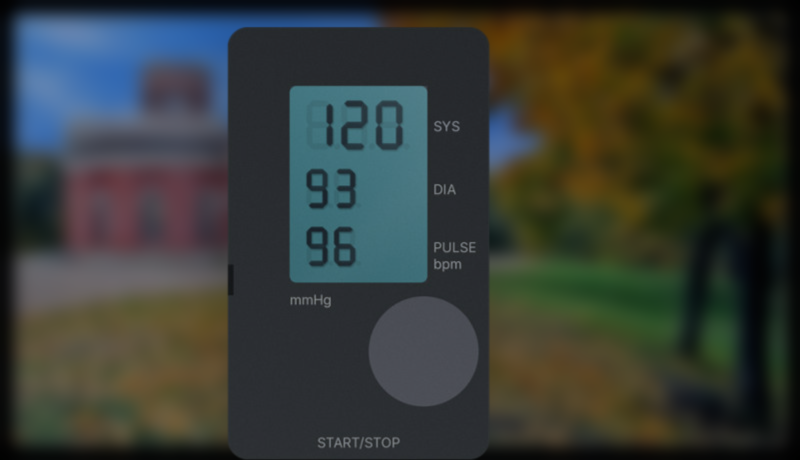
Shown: 96 bpm
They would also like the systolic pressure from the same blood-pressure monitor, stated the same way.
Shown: 120 mmHg
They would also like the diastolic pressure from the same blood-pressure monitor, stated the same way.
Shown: 93 mmHg
